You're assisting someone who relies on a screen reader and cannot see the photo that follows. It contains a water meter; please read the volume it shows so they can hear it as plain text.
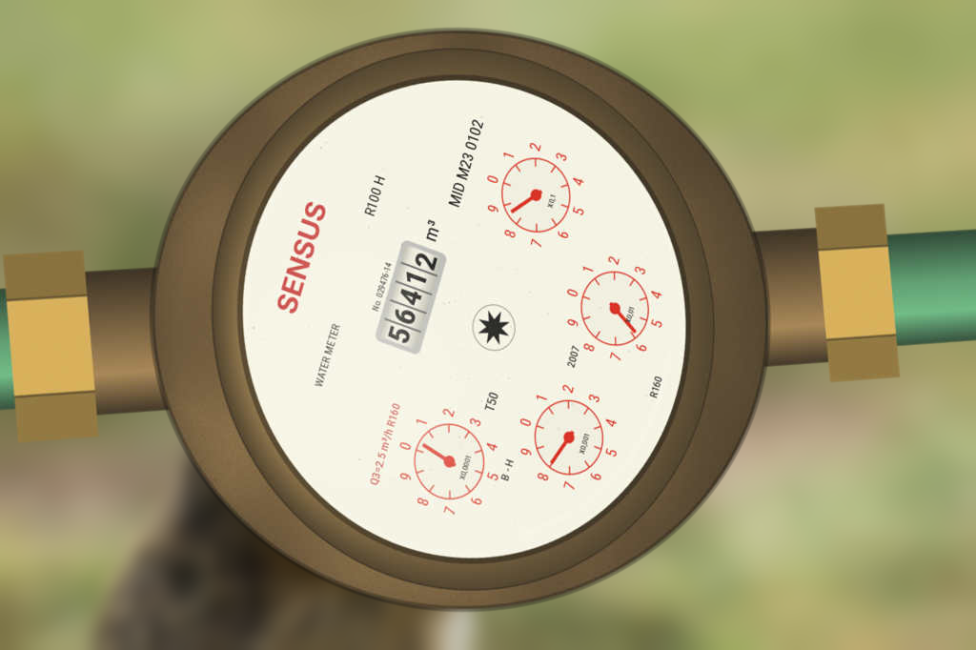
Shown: 56411.8580 m³
